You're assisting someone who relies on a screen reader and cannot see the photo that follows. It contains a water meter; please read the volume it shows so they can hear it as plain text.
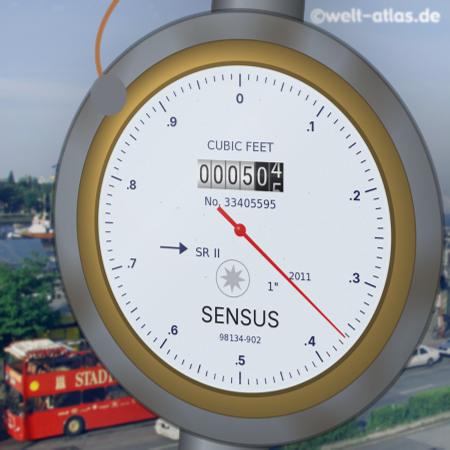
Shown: 504.36 ft³
